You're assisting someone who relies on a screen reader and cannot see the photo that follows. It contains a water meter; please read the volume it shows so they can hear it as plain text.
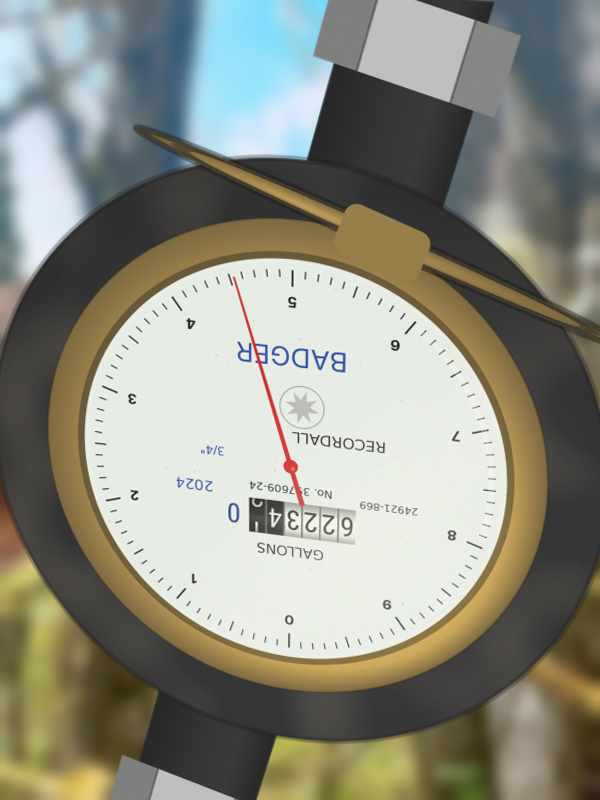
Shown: 6223414.5 gal
